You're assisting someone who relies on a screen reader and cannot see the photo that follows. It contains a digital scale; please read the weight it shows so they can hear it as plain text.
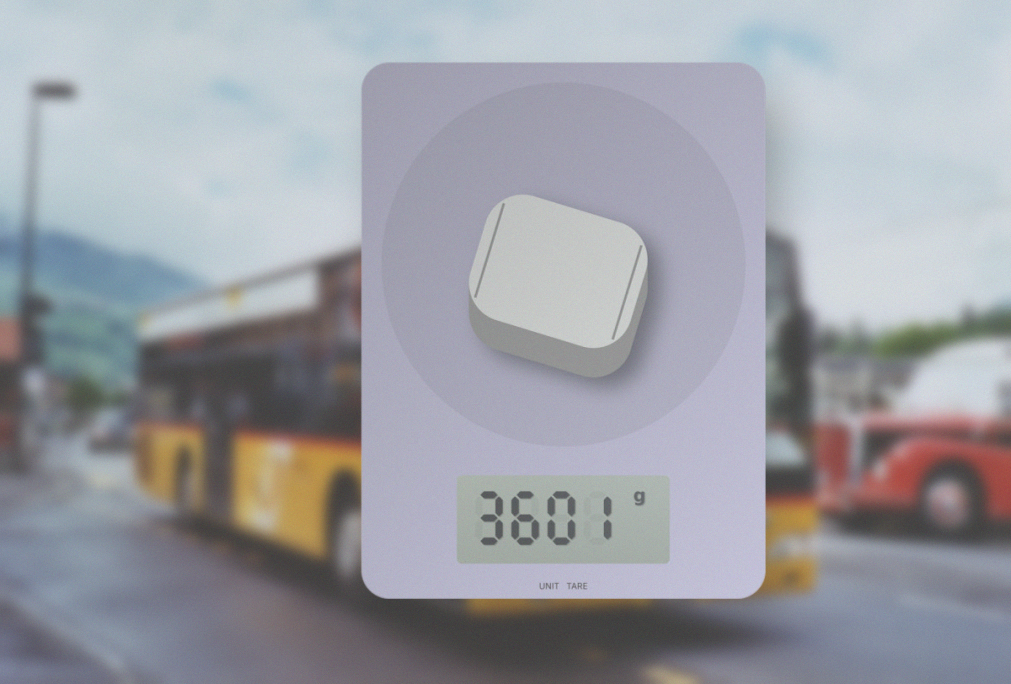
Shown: 3601 g
